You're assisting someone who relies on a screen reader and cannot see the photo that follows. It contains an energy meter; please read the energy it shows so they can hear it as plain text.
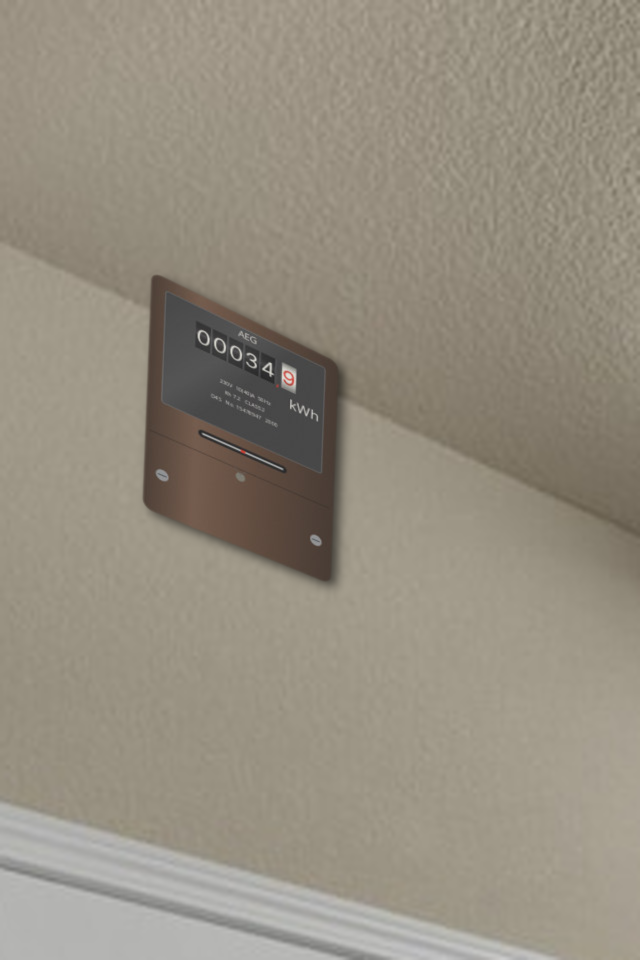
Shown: 34.9 kWh
